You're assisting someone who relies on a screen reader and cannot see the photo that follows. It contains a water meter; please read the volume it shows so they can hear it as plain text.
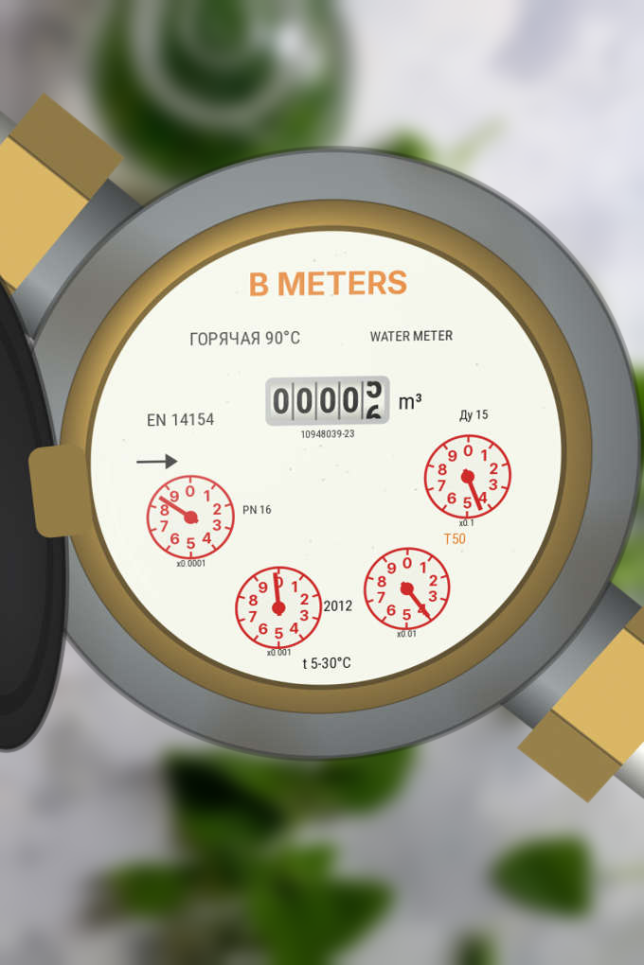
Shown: 5.4398 m³
